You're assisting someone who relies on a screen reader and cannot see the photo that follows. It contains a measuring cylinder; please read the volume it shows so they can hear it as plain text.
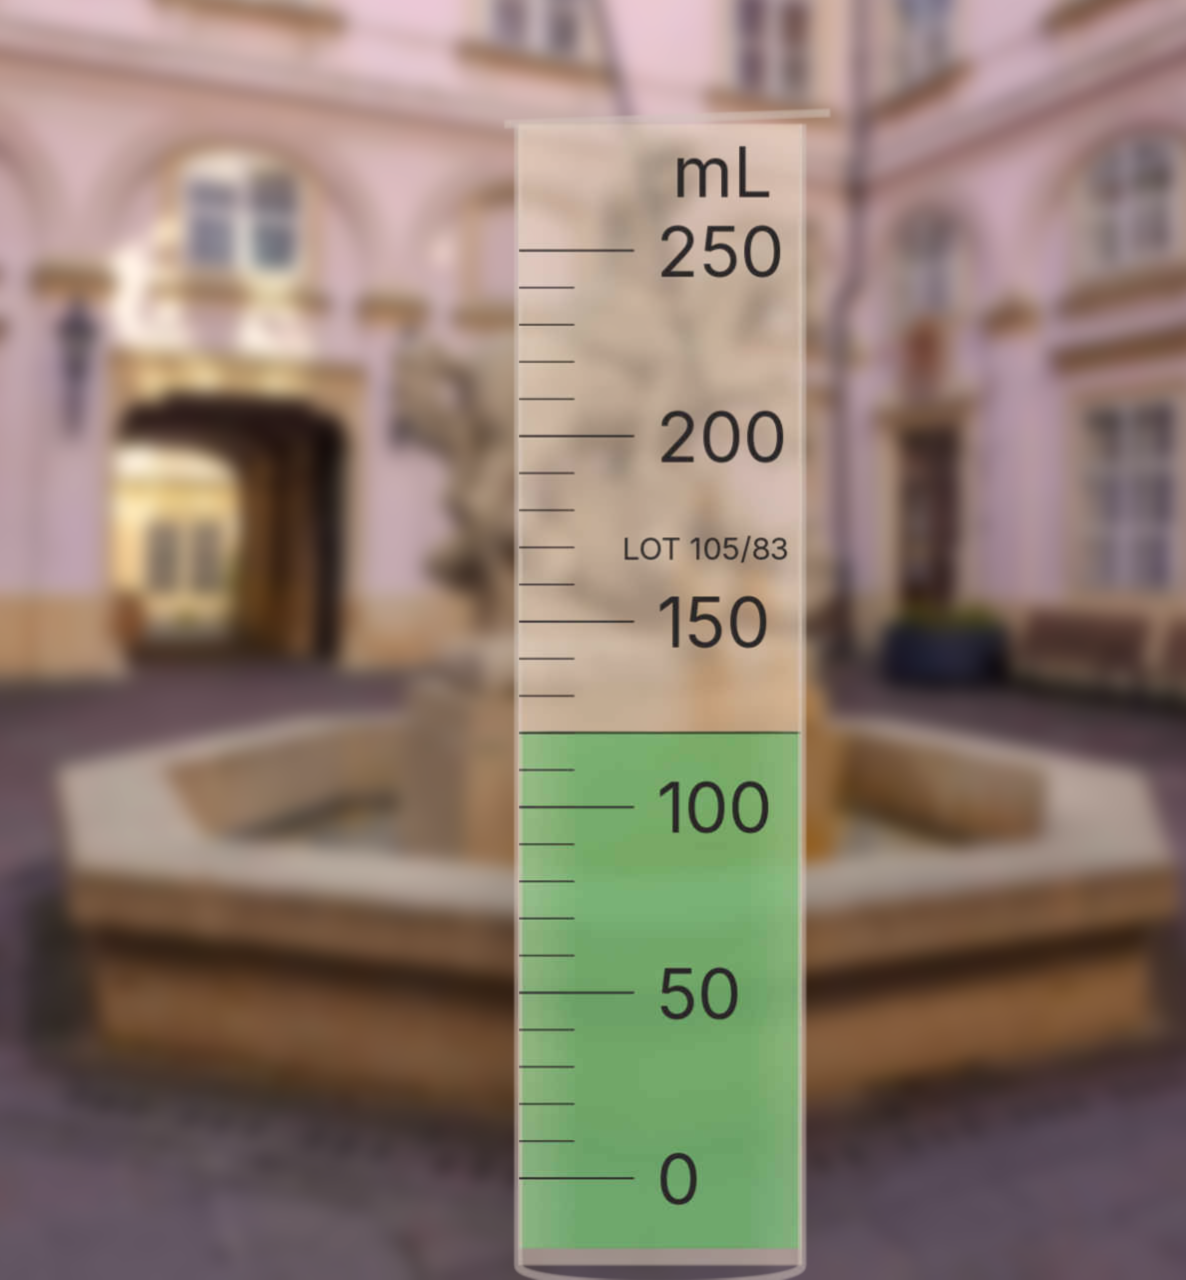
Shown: 120 mL
